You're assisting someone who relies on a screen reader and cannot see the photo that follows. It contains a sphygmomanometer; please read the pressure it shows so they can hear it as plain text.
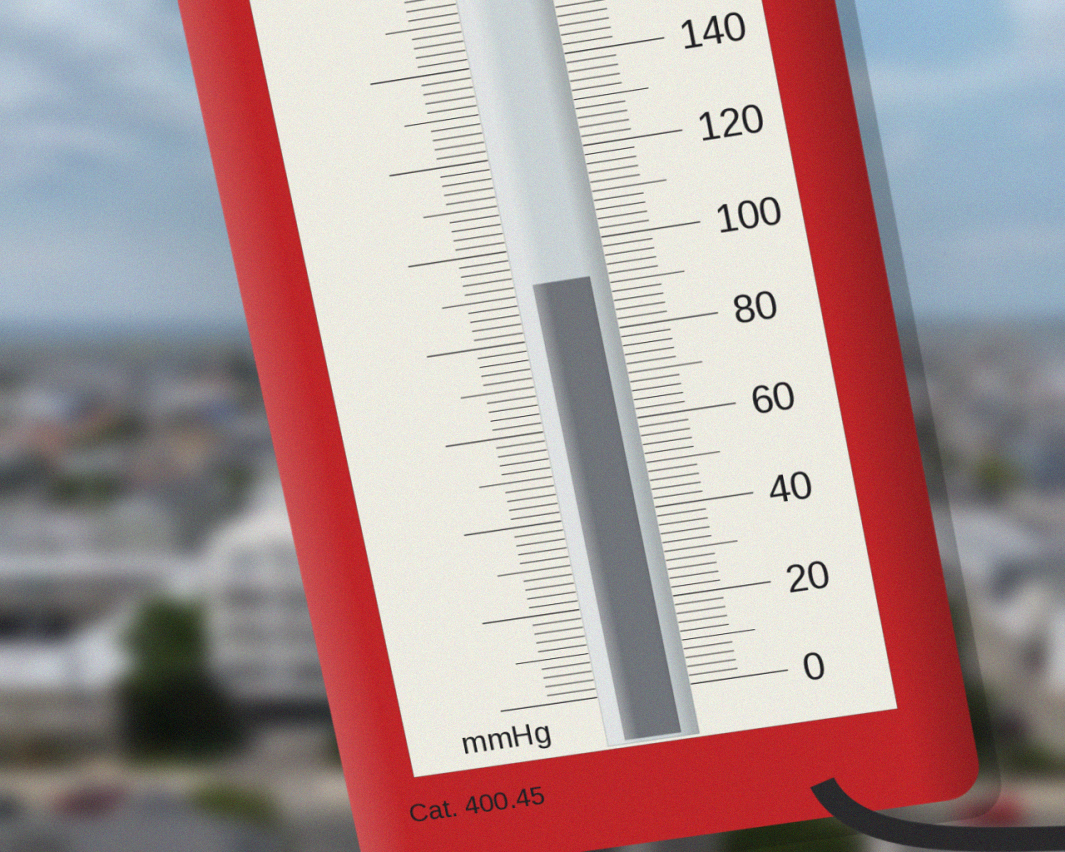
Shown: 92 mmHg
